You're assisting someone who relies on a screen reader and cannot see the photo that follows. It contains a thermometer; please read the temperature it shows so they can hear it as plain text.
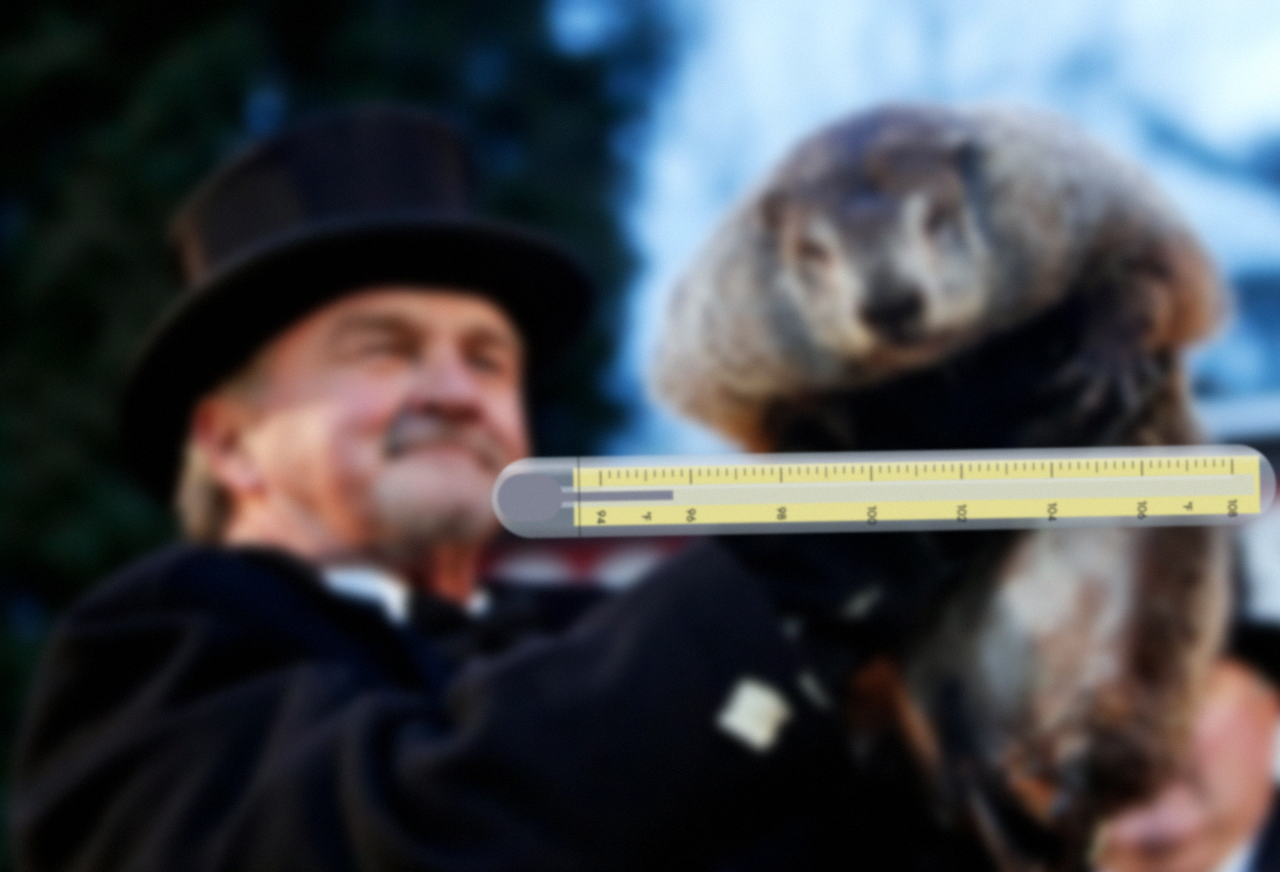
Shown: 95.6 °F
